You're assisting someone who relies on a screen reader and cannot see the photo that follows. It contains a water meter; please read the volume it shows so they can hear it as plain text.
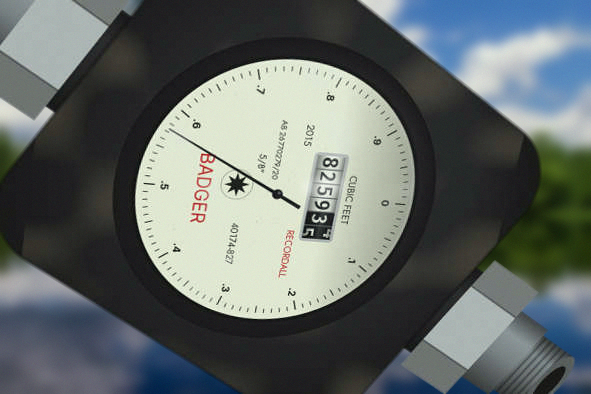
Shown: 825934.57 ft³
